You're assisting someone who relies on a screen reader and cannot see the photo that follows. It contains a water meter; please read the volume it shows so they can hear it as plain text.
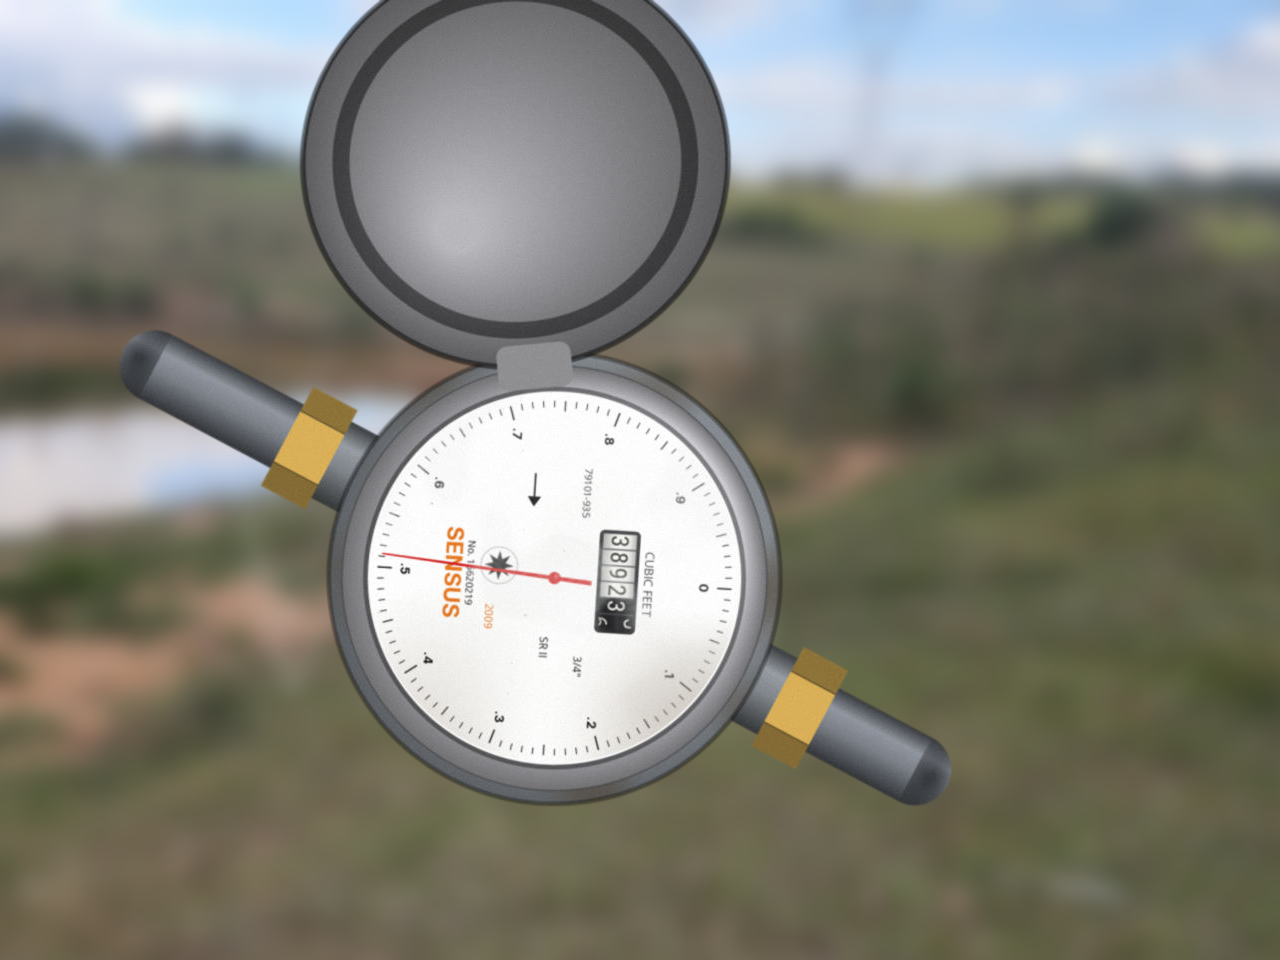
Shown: 389235.51 ft³
